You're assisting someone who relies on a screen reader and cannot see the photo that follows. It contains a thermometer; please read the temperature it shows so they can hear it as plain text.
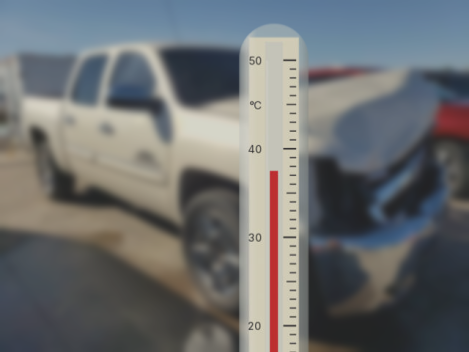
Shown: 37.5 °C
